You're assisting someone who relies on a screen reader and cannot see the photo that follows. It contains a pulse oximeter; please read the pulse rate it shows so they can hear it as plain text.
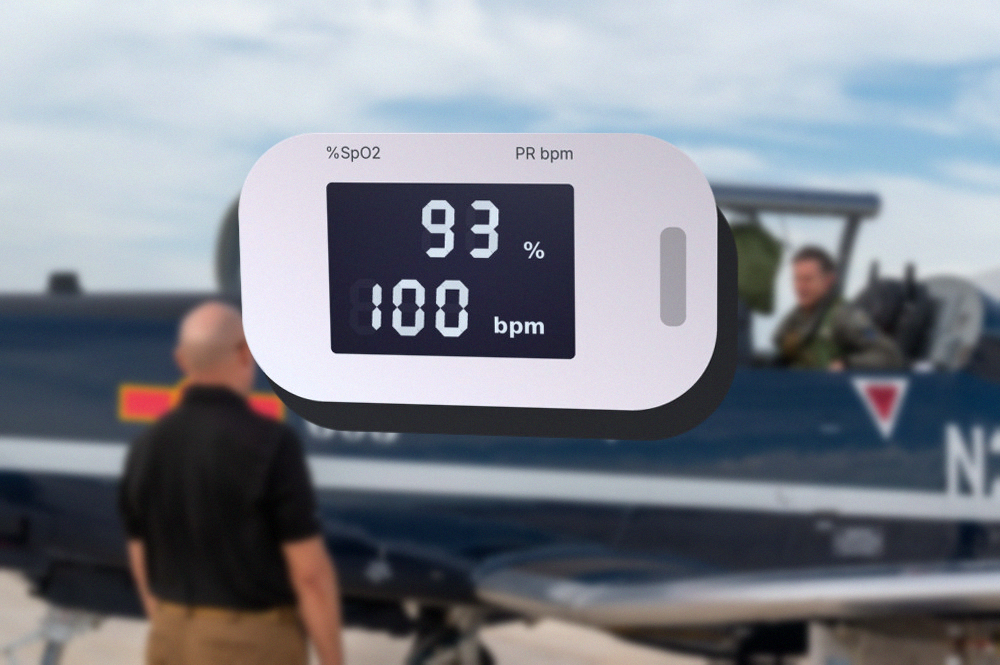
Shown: 100 bpm
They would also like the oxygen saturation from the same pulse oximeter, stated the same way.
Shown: 93 %
